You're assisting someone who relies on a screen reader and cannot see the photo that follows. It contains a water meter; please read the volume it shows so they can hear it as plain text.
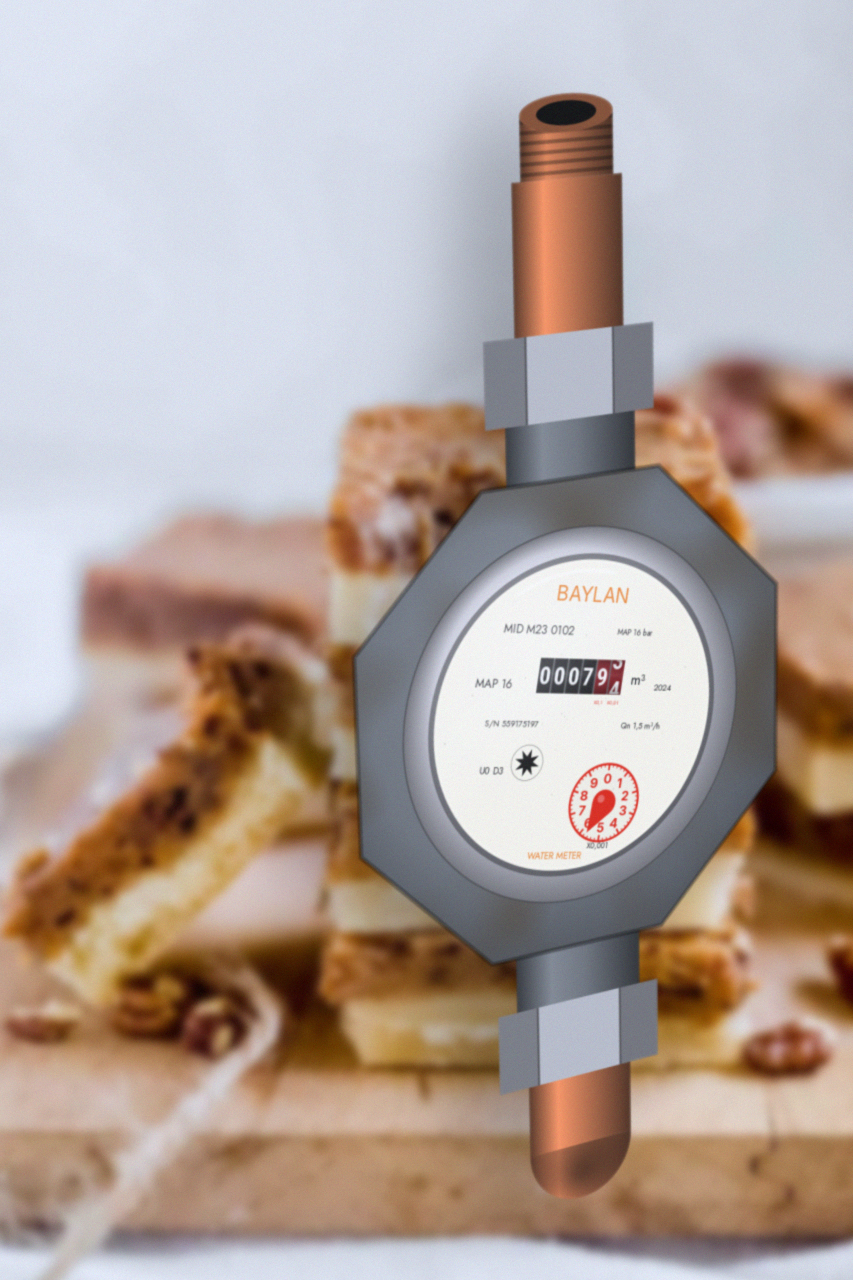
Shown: 7.935 m³
